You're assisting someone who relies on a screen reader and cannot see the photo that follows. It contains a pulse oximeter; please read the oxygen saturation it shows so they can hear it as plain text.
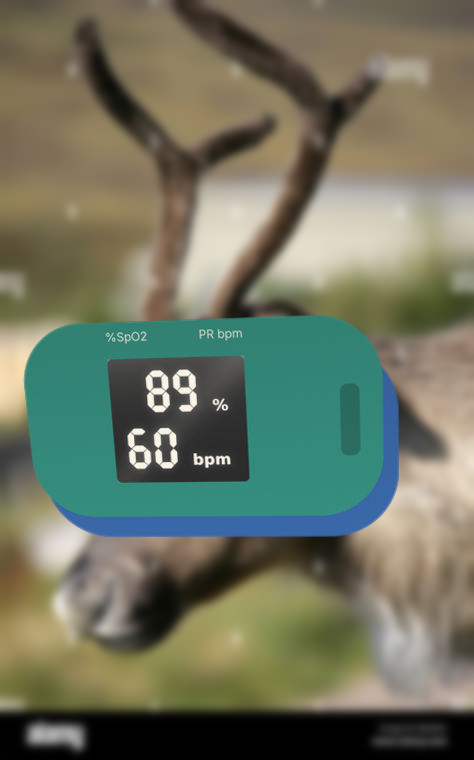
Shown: 89 %
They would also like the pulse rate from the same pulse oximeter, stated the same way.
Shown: 60 bpm
